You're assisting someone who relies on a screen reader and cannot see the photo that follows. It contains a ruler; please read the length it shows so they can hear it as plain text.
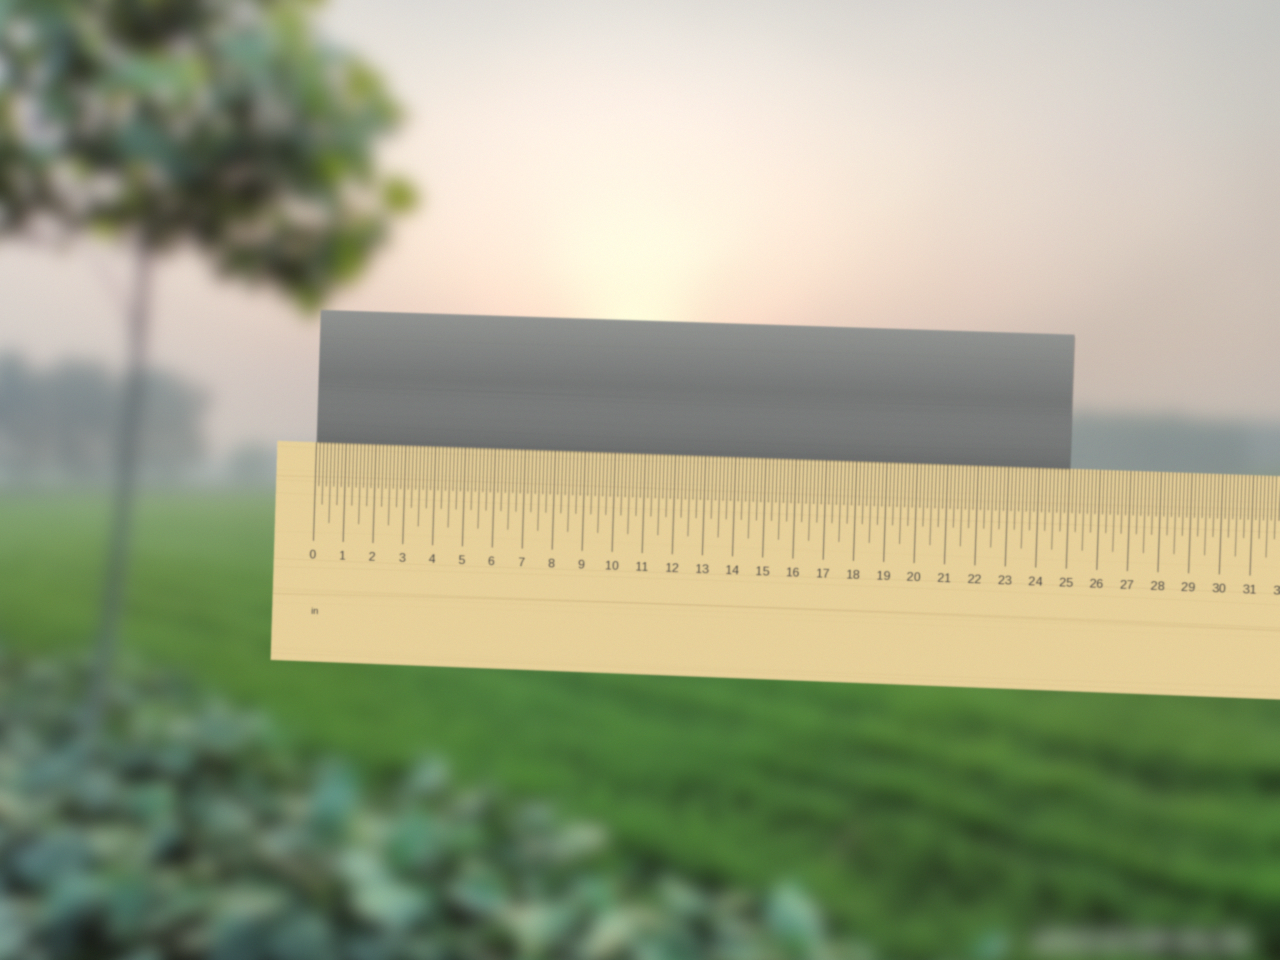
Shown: 25 in
